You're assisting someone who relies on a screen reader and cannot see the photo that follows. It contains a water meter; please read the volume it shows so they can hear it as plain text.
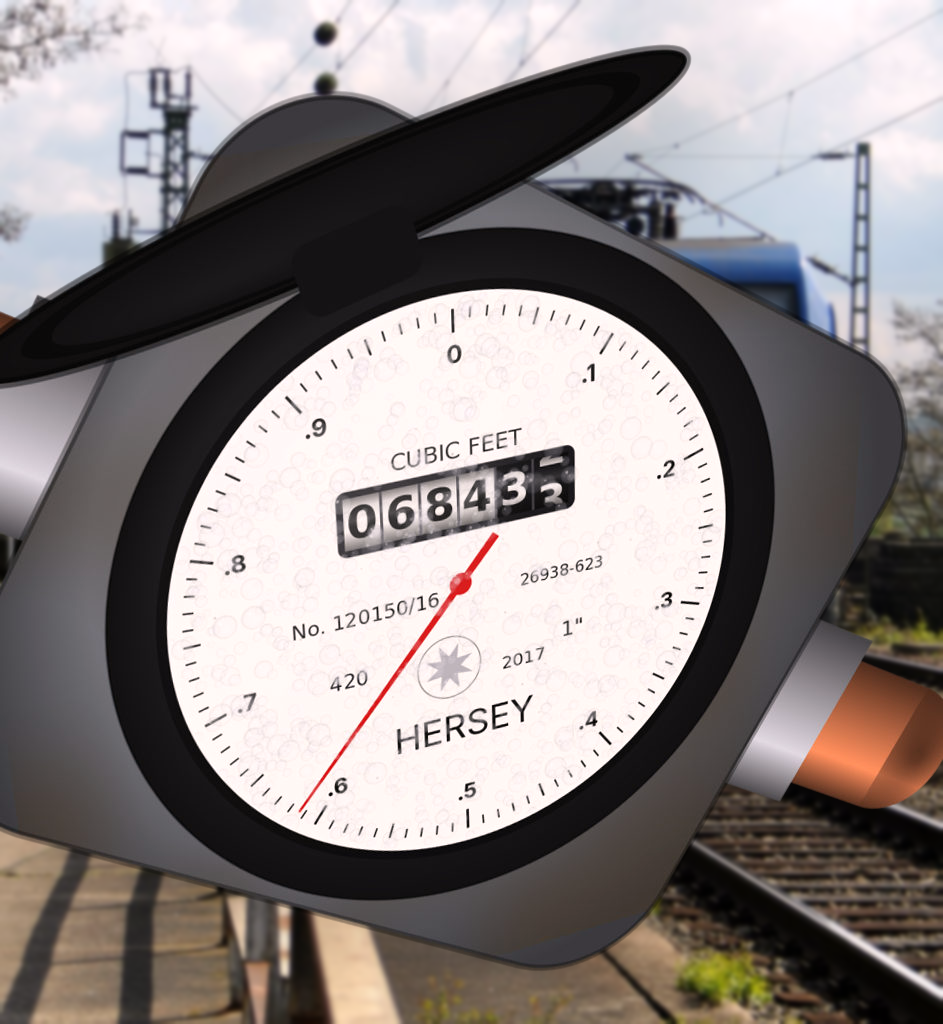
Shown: 68432.61 ft³
